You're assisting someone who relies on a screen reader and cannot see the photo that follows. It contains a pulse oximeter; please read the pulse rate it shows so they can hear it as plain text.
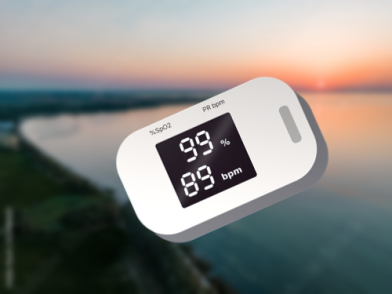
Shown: 89 bpm
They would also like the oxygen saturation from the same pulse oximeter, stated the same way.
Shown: 99 %
